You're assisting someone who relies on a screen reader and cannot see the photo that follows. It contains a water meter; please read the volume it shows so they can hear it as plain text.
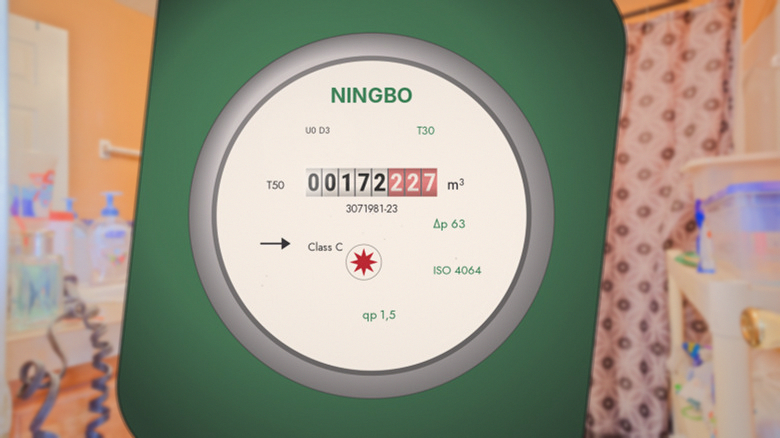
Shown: 172.227 m³
